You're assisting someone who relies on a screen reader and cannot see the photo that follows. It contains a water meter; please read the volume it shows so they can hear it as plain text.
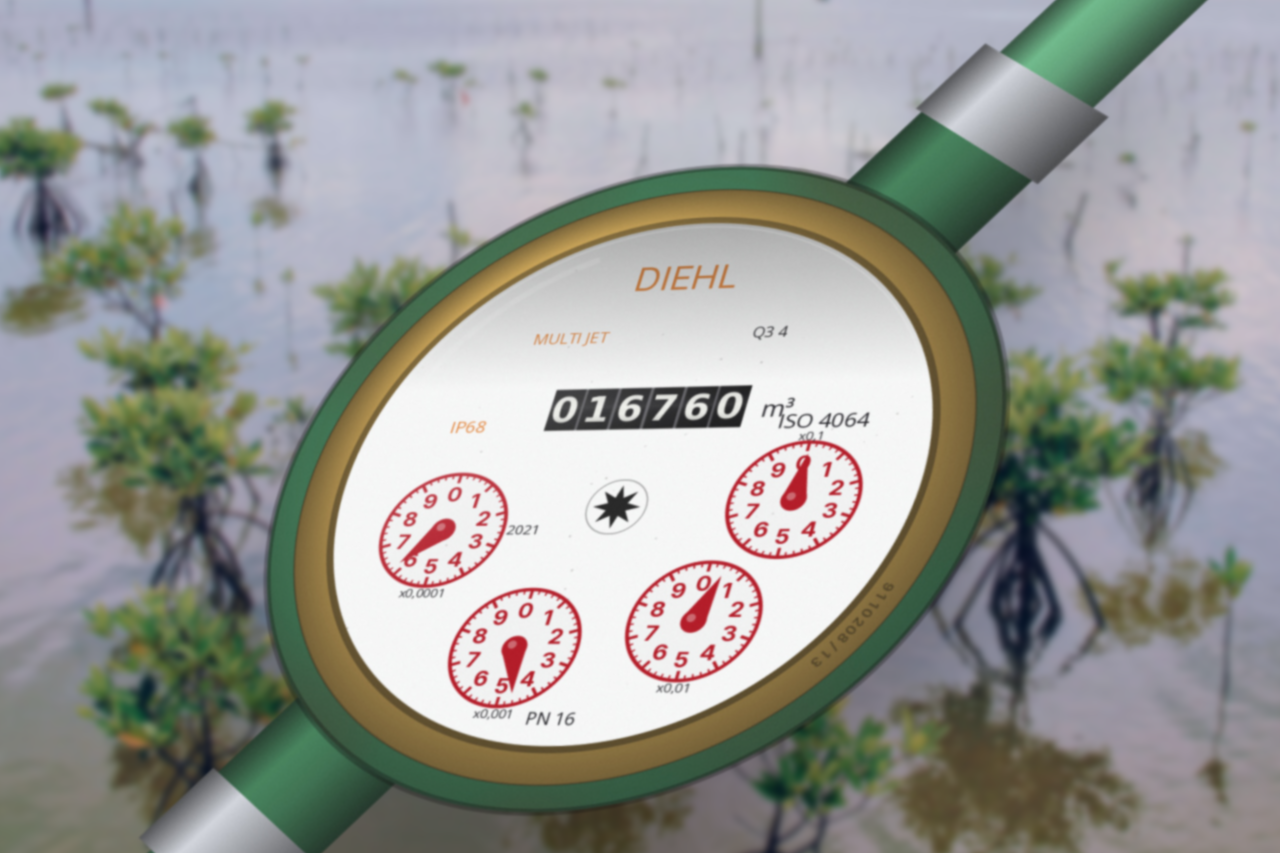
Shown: 16760.0046 m³
